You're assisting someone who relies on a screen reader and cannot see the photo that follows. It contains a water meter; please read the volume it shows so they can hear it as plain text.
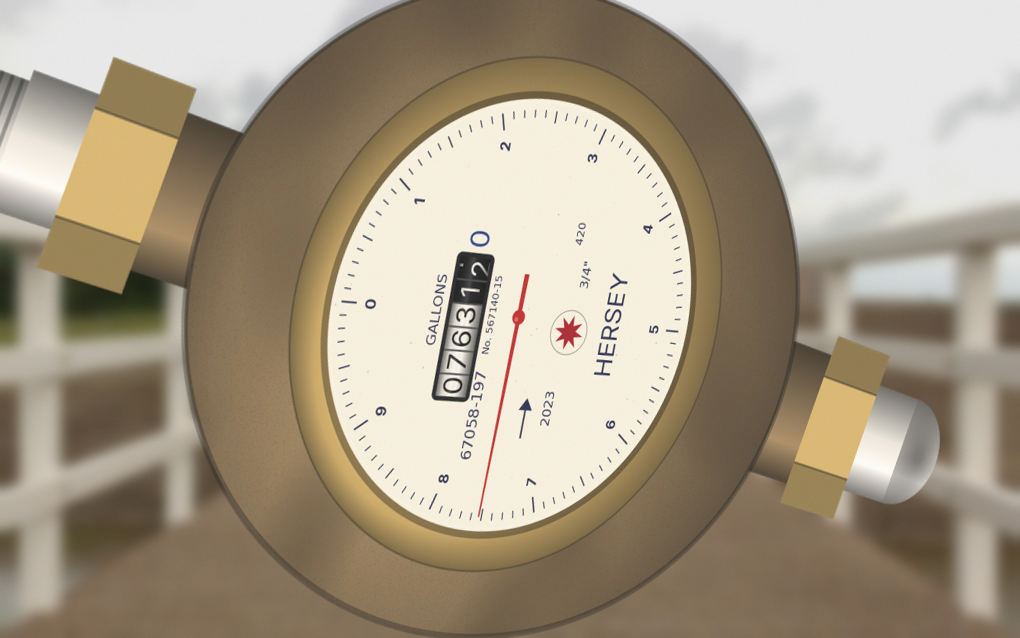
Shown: 763117.5 gal
